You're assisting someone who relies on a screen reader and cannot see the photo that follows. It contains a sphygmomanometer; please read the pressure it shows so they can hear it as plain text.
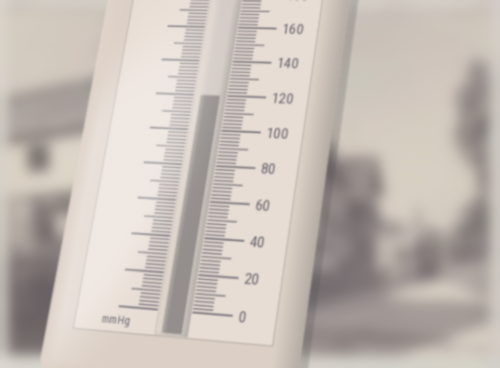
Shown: 120 mmHg
